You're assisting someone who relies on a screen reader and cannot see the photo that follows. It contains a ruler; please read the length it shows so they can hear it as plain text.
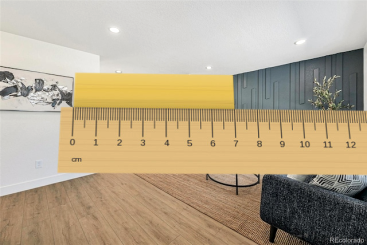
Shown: 7 cm
